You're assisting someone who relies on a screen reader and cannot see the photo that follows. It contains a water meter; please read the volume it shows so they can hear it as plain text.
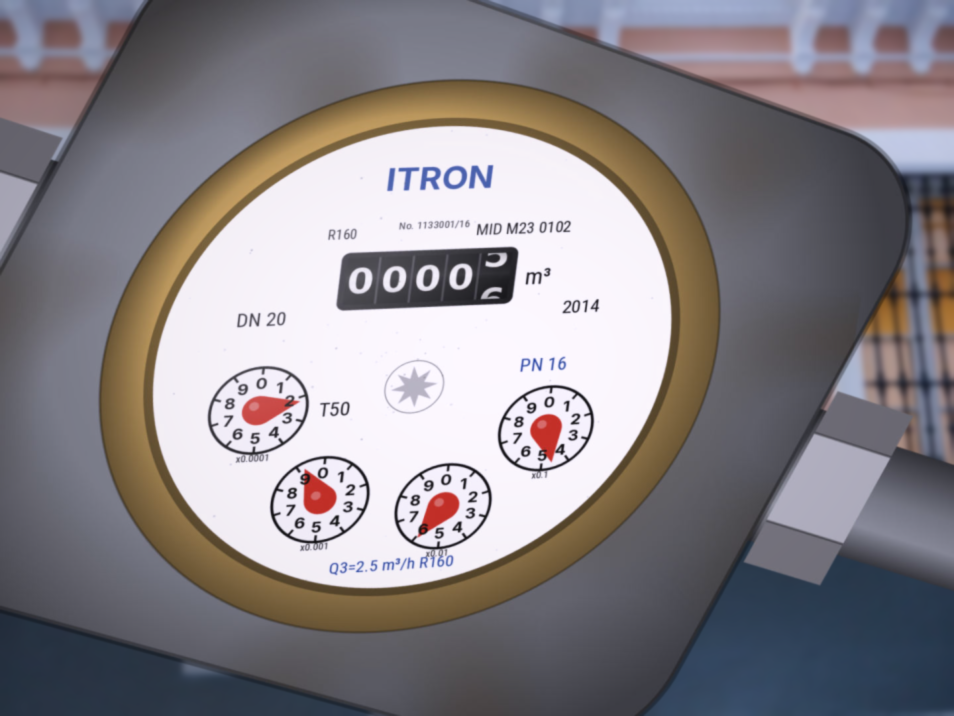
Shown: 5.4592 m³
